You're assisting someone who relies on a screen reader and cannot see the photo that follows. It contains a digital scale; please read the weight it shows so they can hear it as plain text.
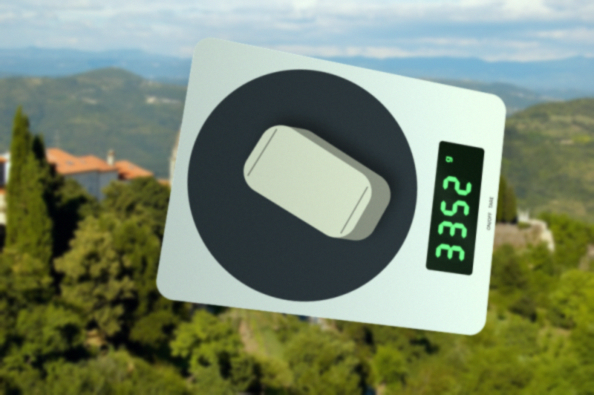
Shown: 3352 g
